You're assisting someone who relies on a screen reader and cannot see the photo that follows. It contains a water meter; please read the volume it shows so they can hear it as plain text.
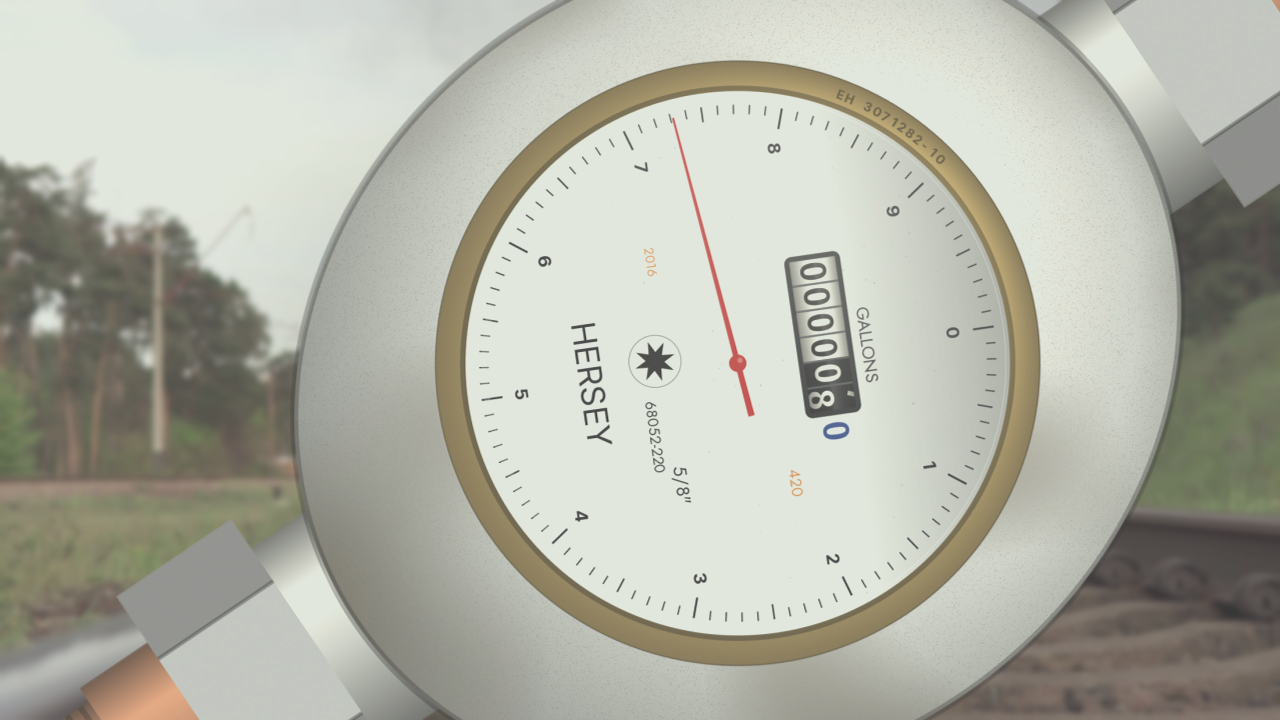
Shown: 77.3 gal
